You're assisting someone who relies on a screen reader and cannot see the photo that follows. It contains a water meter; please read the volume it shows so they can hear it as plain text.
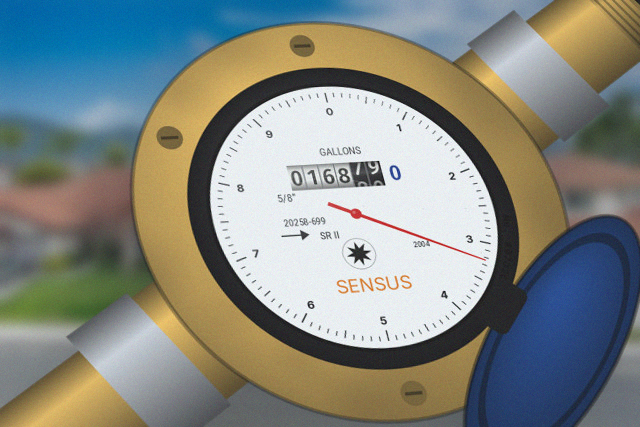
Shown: 168793.2 gal
